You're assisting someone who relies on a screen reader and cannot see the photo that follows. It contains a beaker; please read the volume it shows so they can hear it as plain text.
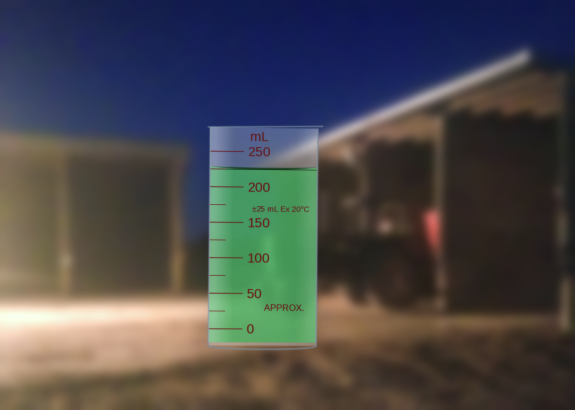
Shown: 225 mL
